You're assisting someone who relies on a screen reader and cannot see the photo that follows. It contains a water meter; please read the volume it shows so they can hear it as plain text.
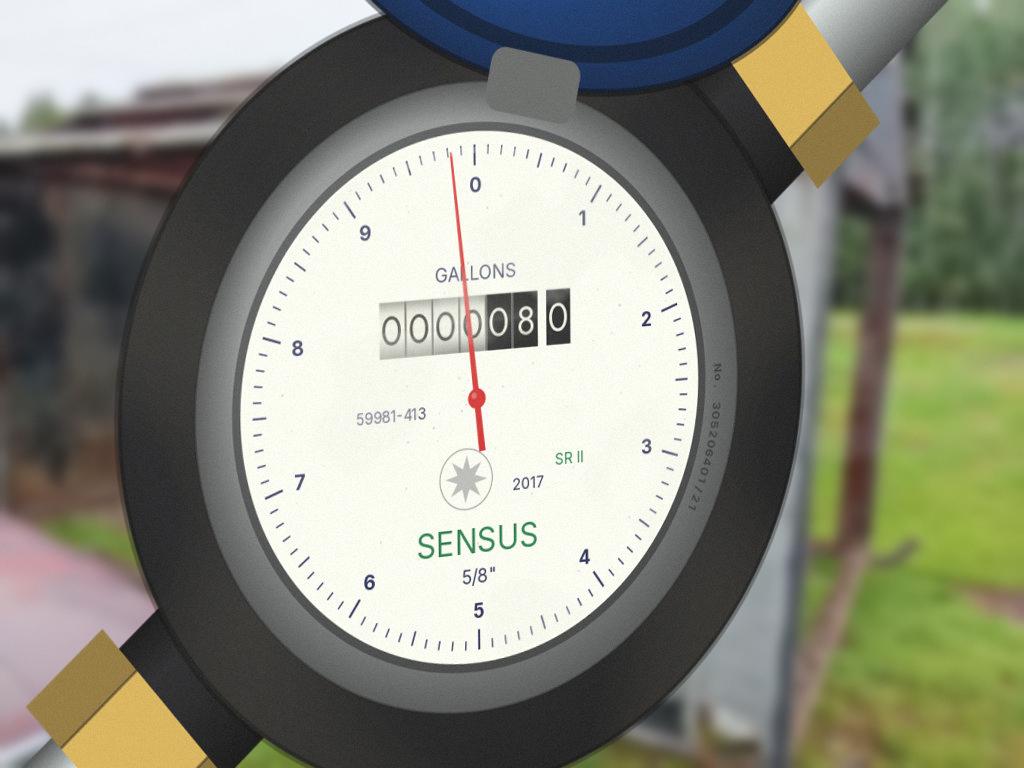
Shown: 79.8 gal
